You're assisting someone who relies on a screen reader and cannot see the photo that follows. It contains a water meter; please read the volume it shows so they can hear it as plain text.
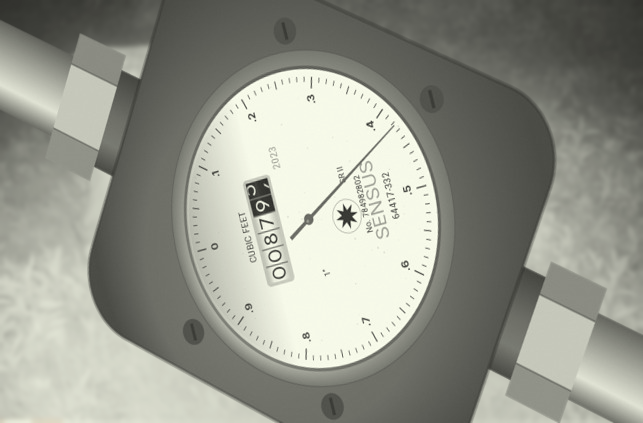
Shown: 8795.42 ft³
